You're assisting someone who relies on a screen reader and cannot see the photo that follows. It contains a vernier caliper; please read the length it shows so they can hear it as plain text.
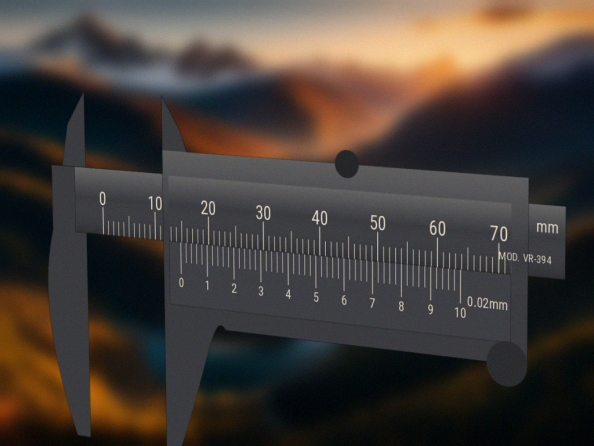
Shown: 14.8 mm
